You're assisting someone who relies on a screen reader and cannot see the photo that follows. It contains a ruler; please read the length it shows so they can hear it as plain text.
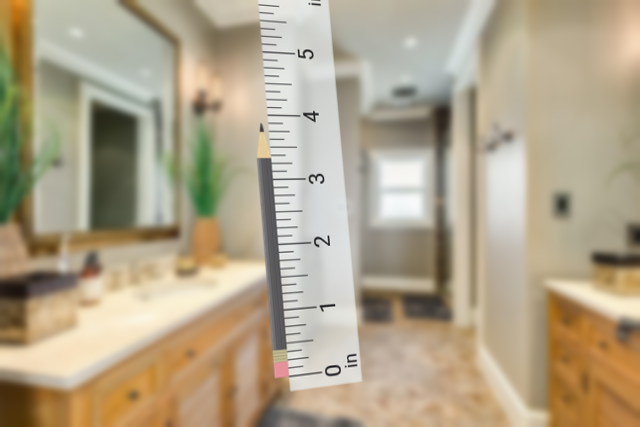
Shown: 3.875 in
